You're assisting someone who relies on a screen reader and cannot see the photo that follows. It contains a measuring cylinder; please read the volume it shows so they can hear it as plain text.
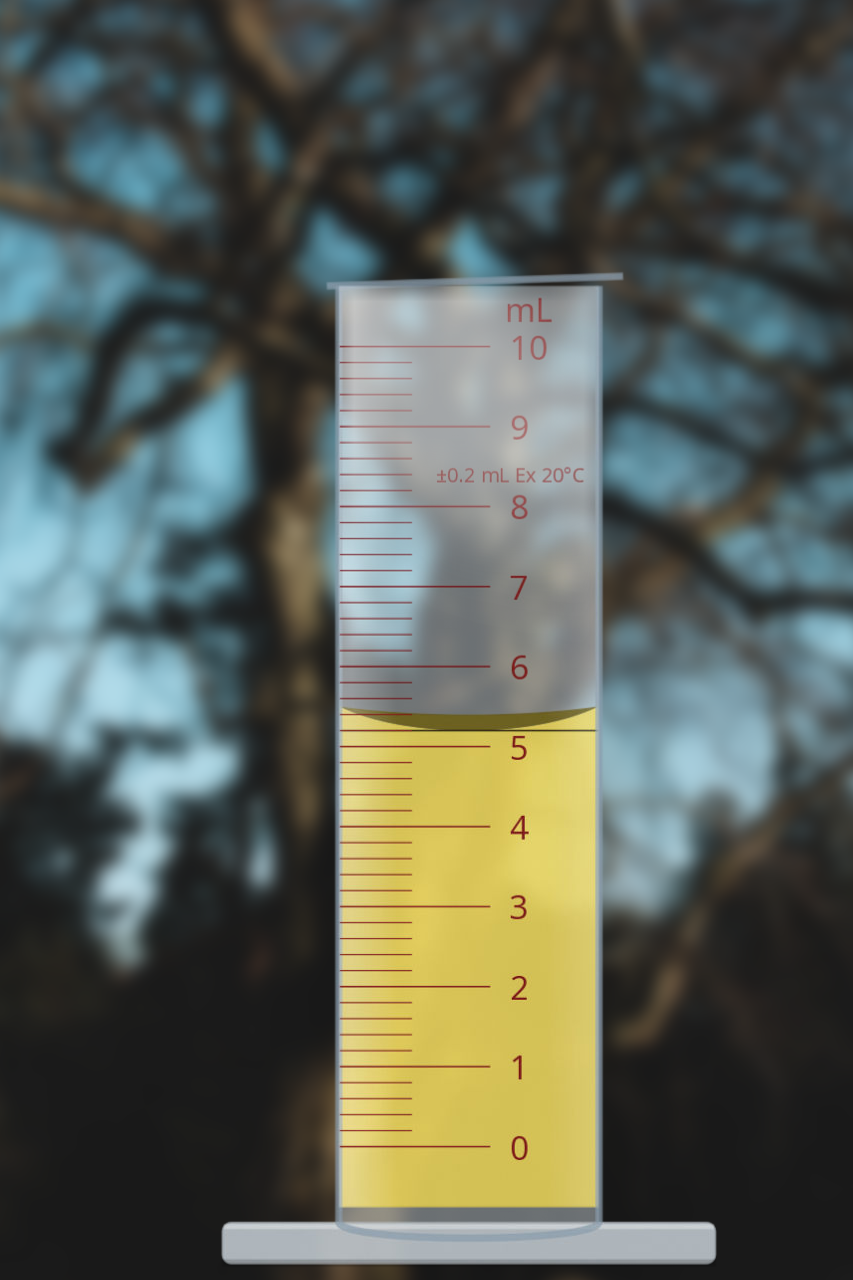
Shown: 5.2 mL
